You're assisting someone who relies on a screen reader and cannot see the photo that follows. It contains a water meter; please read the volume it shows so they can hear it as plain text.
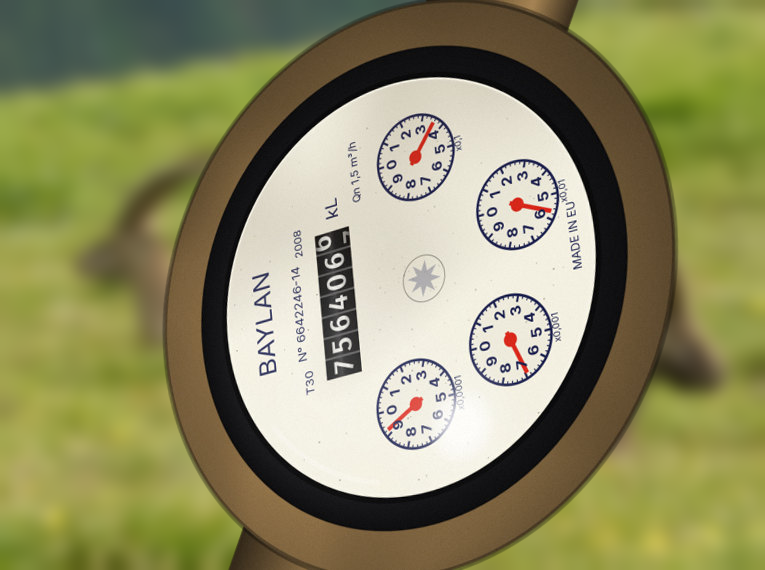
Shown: 7564066.3569 kL
